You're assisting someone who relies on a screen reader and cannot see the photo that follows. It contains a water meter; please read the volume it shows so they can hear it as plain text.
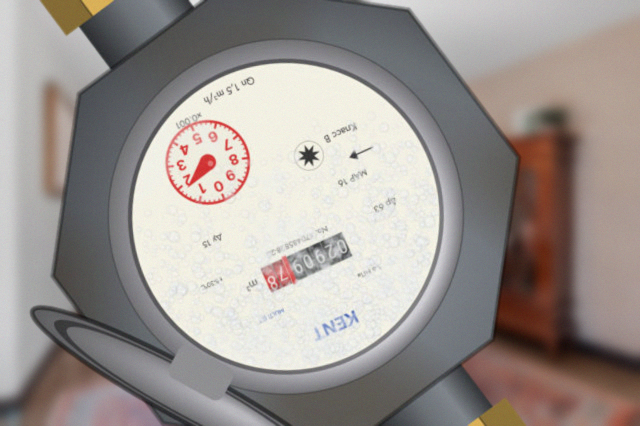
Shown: 2909.781 m³
